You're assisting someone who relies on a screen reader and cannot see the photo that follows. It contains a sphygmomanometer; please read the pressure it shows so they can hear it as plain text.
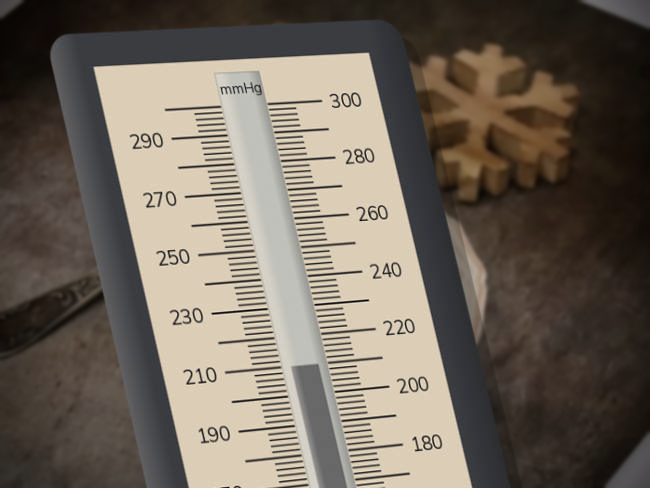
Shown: 210 mmHg
